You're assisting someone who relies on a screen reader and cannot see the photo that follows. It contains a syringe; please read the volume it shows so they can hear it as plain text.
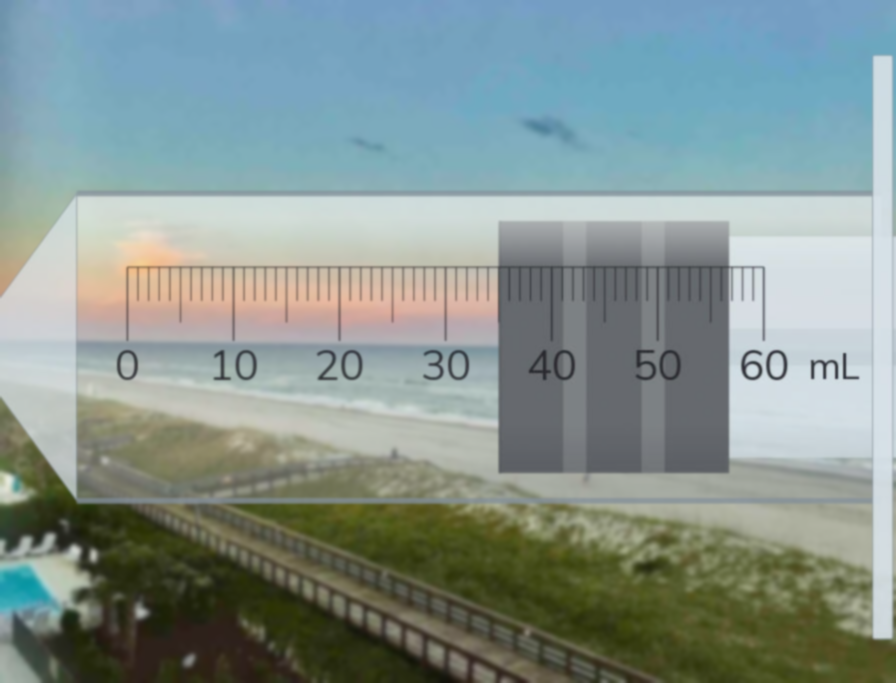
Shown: 35 mL
